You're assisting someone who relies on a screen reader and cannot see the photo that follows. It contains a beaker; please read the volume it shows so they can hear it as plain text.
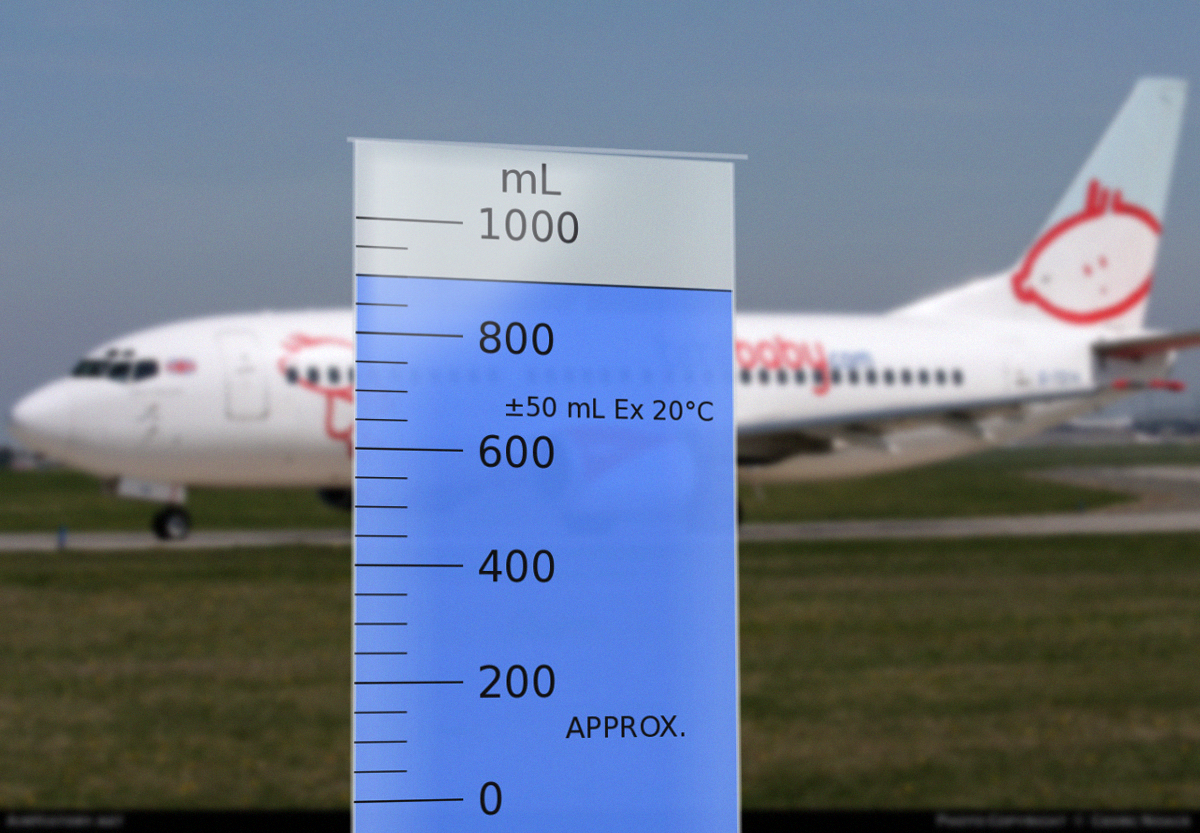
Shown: 900 mL
